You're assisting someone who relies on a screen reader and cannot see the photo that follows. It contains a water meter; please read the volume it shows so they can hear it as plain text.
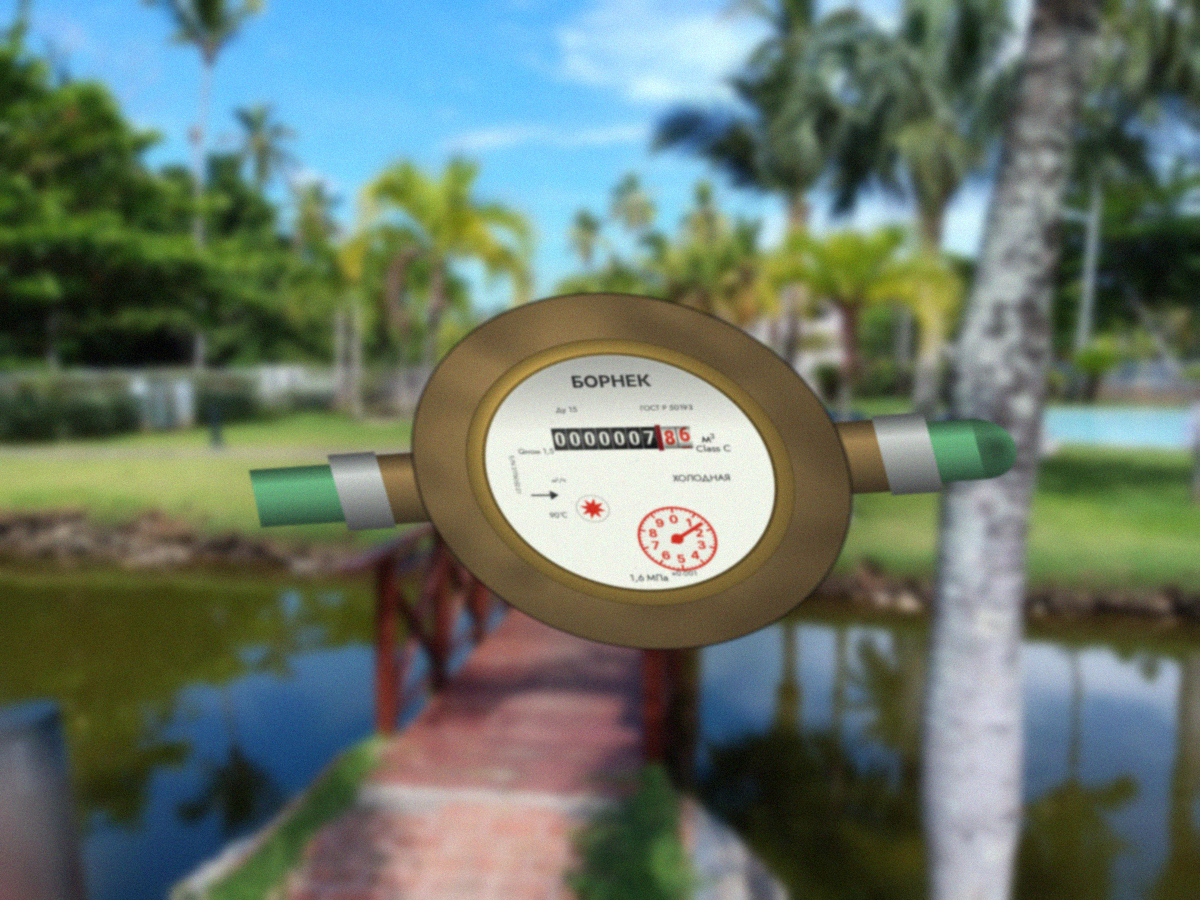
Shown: 7.861 m³
